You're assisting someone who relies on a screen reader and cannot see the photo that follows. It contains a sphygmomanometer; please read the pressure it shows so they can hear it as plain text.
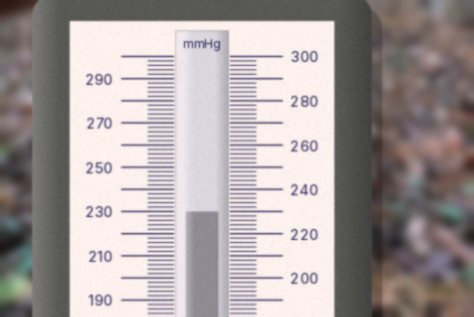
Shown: 230 mmHg
